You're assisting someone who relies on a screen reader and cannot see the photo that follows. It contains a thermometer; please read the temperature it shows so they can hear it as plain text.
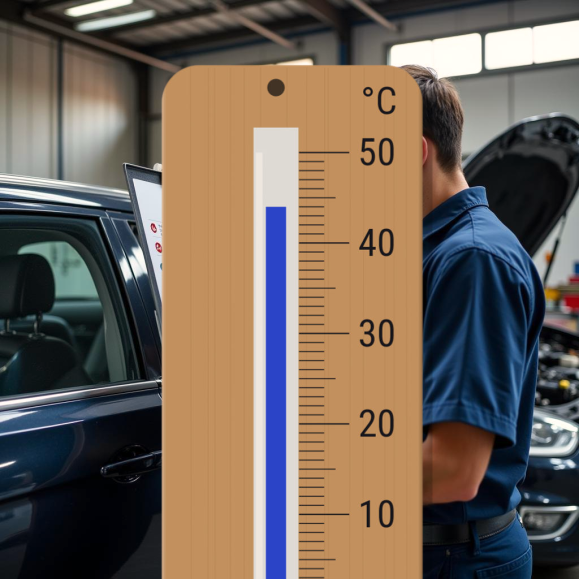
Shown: 44 °C
